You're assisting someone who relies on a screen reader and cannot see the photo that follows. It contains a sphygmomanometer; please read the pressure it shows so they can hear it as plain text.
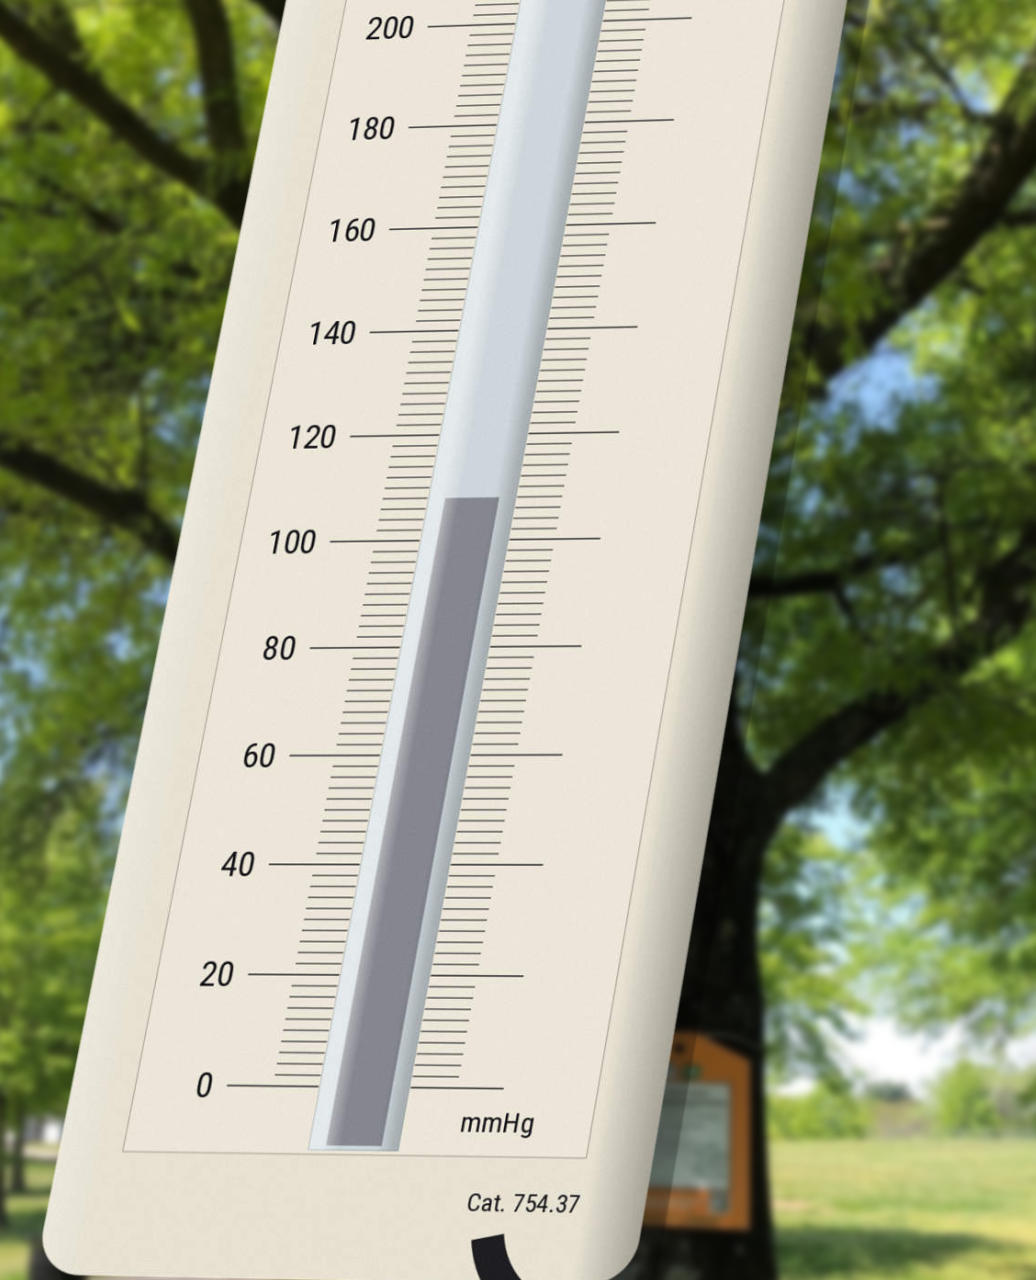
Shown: 108 mmHg
